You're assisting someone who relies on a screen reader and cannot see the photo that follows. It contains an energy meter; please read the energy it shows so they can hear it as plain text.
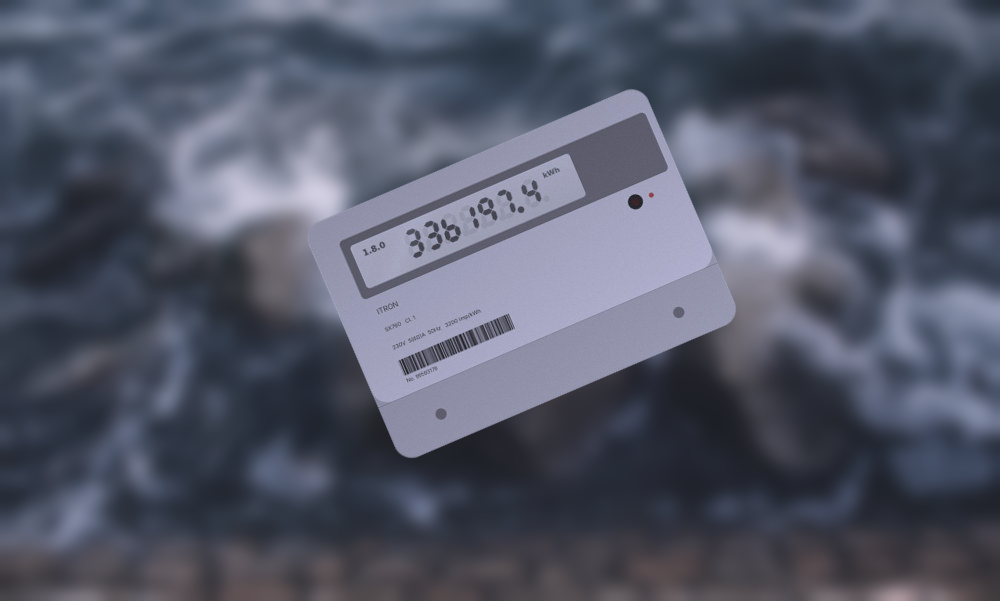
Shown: 336197.4 kWh
